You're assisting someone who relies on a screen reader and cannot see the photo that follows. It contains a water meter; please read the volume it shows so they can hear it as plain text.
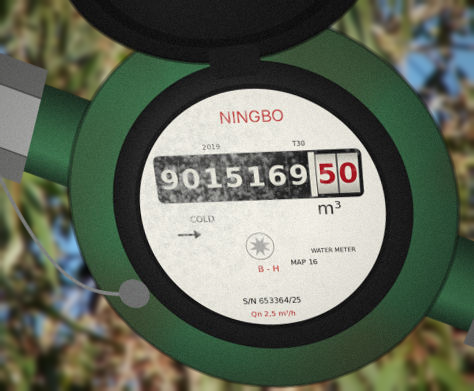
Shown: 9015169.50 m³
